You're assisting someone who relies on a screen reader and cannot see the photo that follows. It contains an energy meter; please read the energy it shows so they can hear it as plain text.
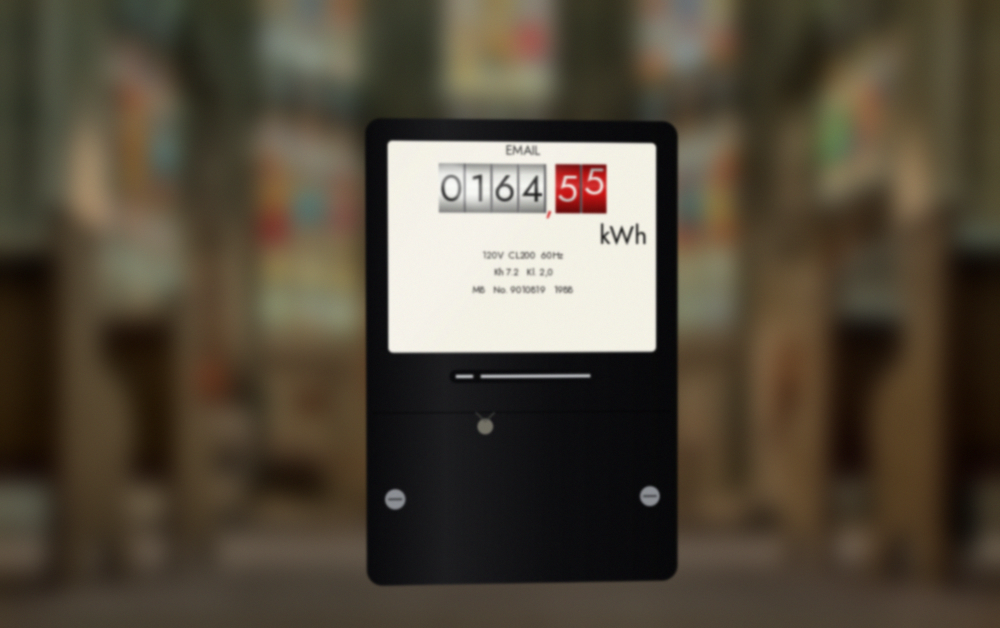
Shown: 164.55 kWh
